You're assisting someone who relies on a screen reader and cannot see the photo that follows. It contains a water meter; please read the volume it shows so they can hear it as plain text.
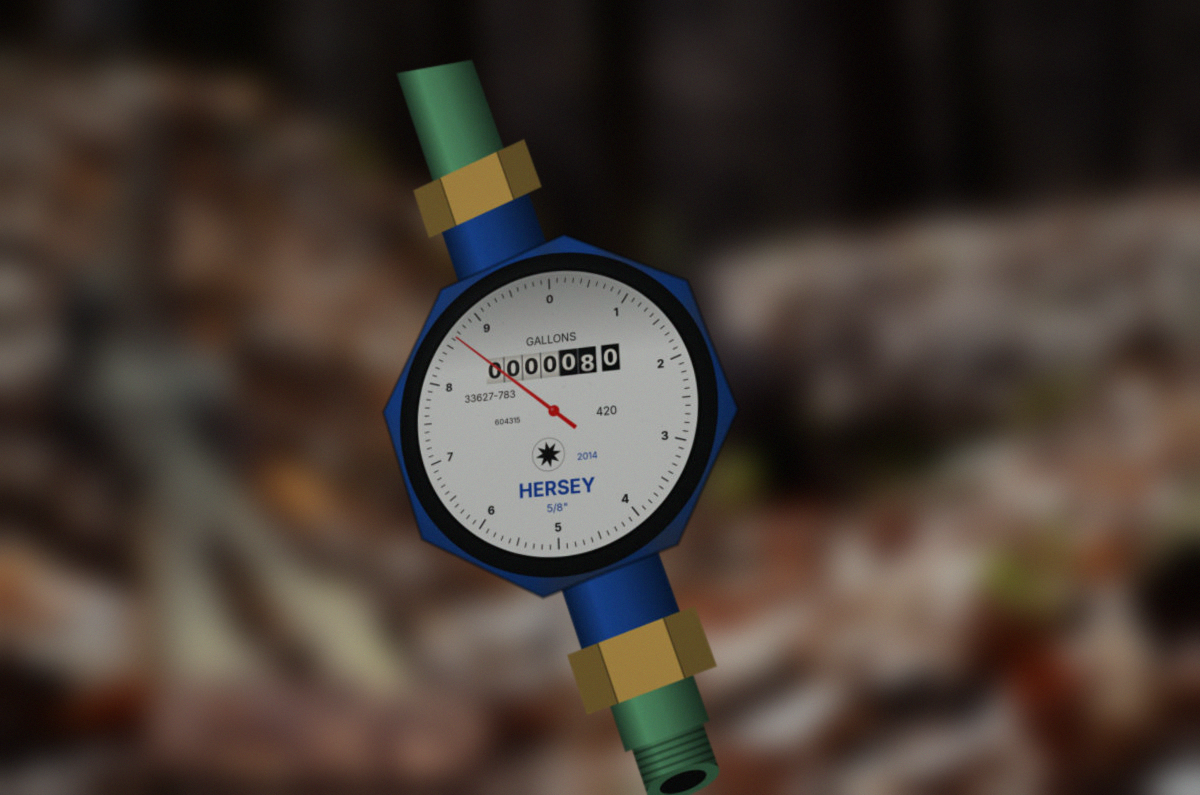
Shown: 78.6 gal
